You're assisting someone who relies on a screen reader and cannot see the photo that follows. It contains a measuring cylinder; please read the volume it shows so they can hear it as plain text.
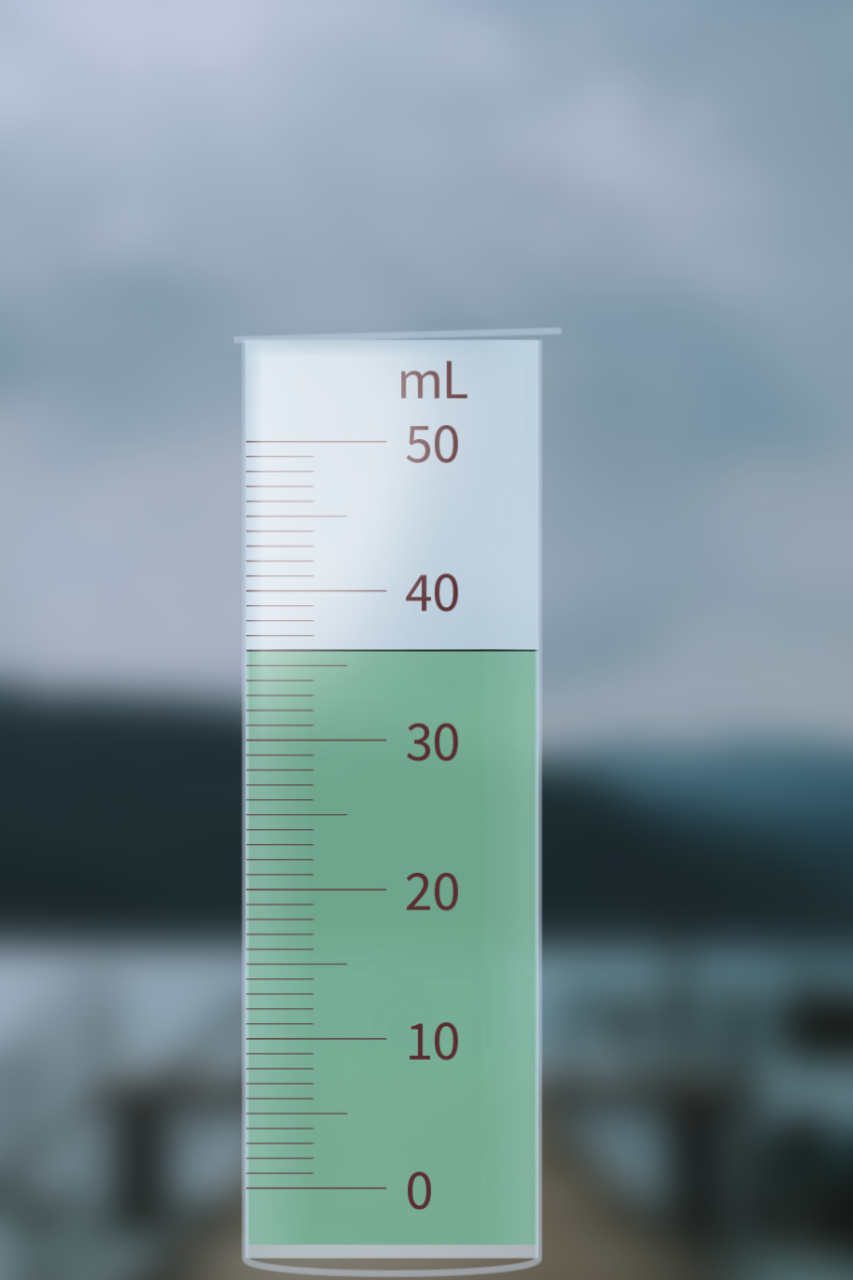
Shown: 36 mL
